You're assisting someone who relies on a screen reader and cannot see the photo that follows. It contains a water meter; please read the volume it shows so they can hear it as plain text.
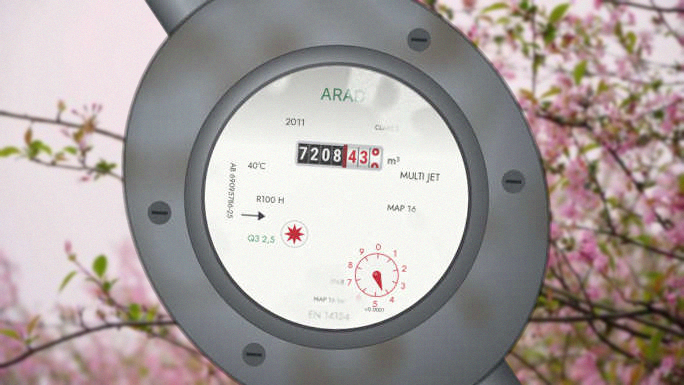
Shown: 7208.4384 m³
